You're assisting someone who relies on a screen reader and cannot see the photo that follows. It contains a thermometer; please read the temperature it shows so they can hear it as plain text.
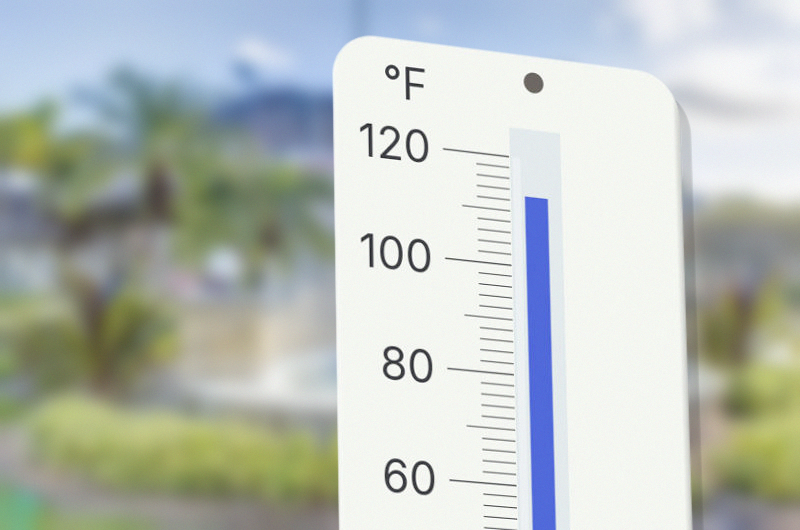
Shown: 113 °F
